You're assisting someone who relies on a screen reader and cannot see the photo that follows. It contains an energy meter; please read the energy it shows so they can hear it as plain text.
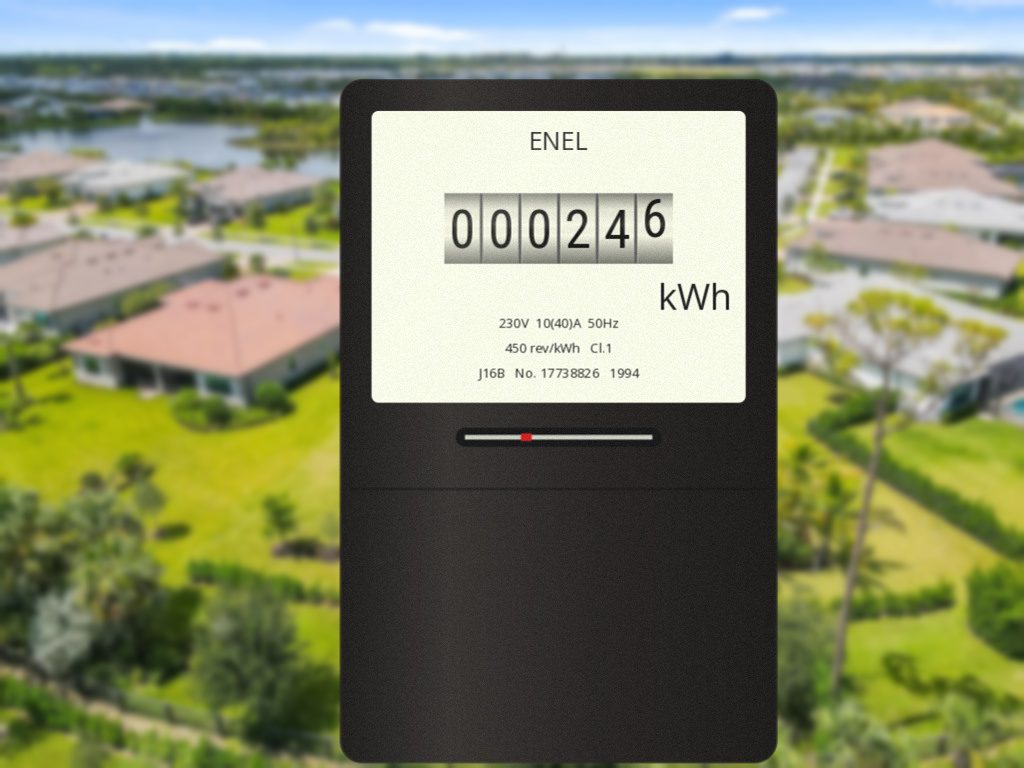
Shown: 246 kWh
